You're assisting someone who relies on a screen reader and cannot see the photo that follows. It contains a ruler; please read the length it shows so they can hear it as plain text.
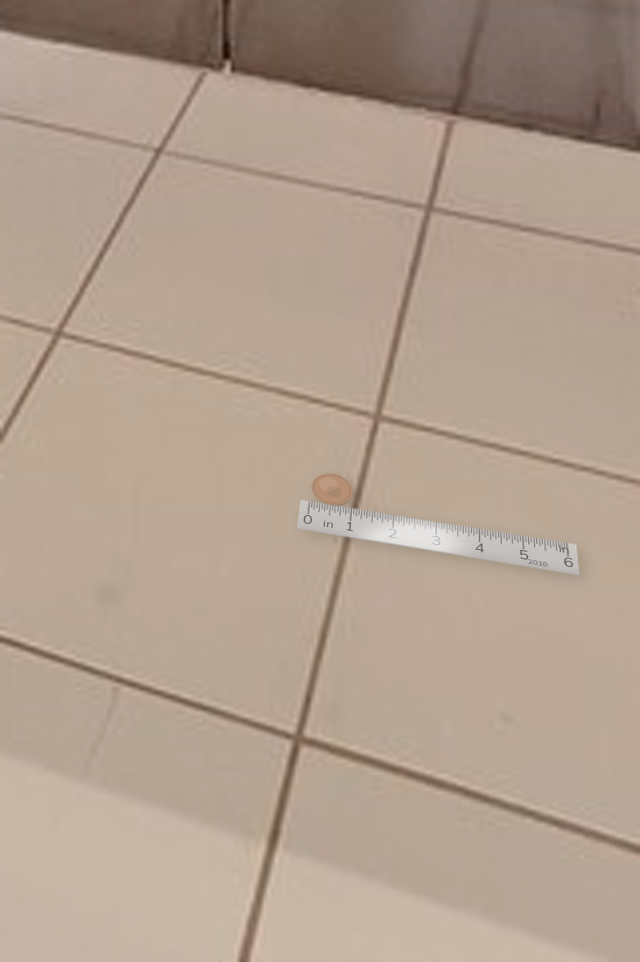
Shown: 1 in
